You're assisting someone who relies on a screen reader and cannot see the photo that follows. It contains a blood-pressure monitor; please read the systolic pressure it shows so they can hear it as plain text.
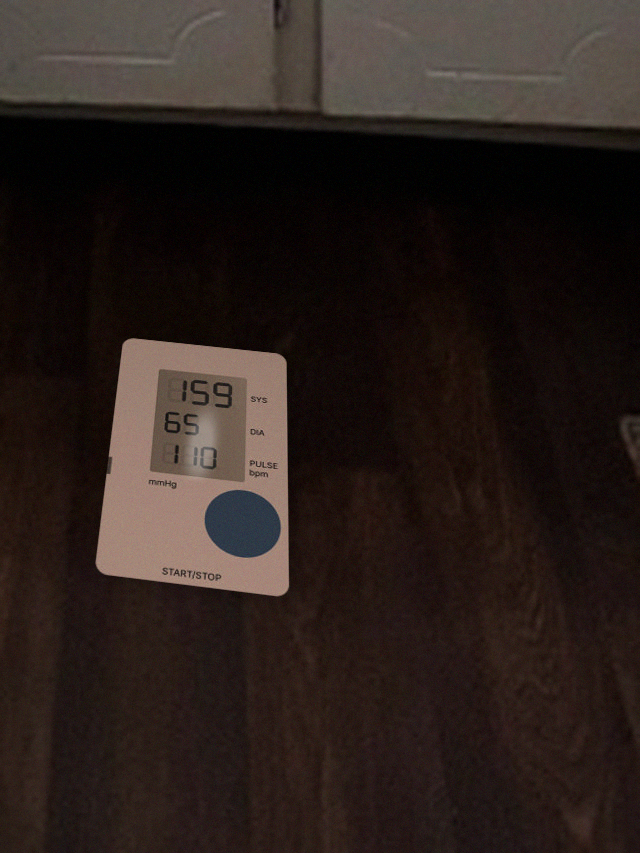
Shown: 159 mmHg
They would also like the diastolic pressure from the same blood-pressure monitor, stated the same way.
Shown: 65 mmHg
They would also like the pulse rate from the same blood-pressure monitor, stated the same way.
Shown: 110 bpm
